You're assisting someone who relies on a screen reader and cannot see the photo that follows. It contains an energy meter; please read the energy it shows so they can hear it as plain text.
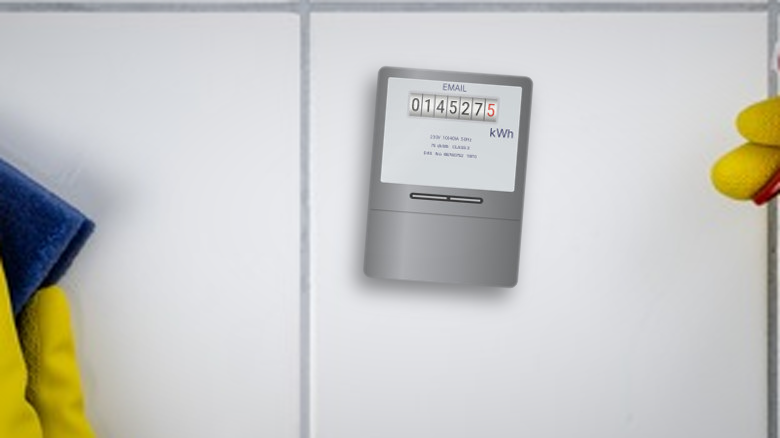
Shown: 14527.5 kWh
